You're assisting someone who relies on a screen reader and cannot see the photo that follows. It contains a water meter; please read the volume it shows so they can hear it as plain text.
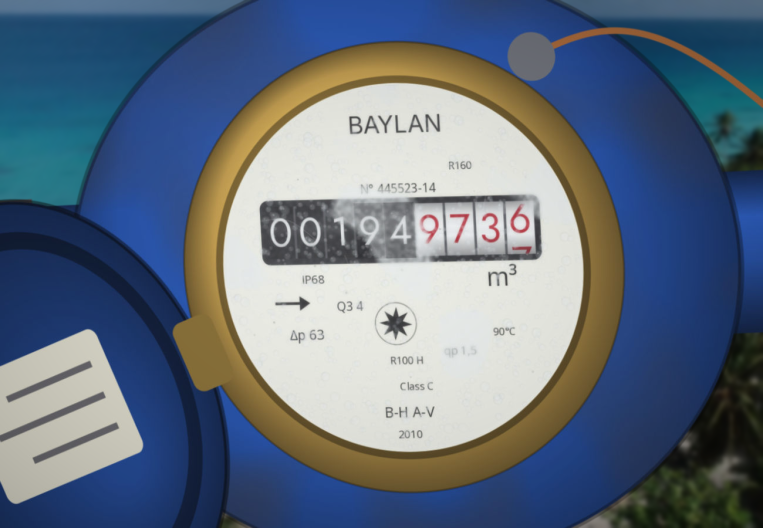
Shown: 194.9736 m³
